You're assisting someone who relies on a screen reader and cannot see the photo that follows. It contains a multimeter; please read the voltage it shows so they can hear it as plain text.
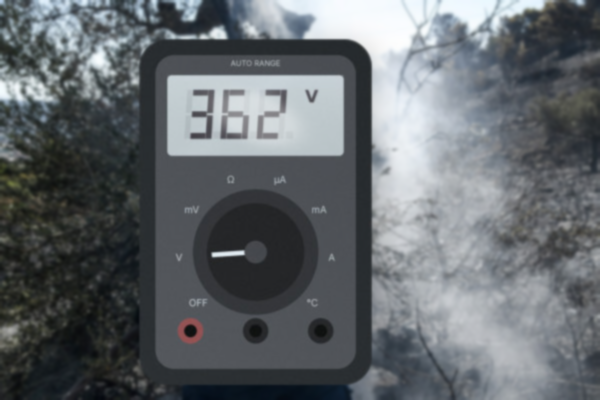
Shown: 362 V
